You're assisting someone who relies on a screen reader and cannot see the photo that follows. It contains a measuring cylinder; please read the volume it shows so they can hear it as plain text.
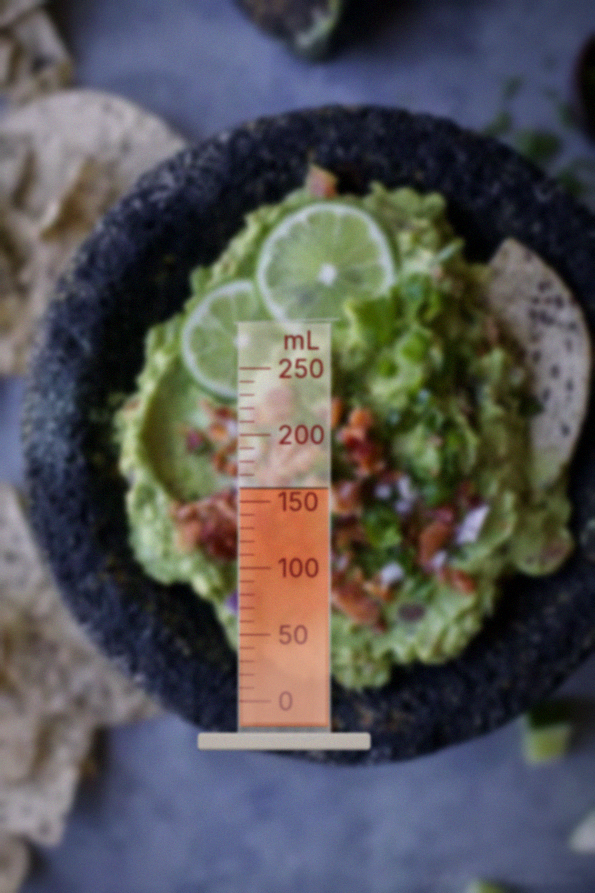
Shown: 160 mL
